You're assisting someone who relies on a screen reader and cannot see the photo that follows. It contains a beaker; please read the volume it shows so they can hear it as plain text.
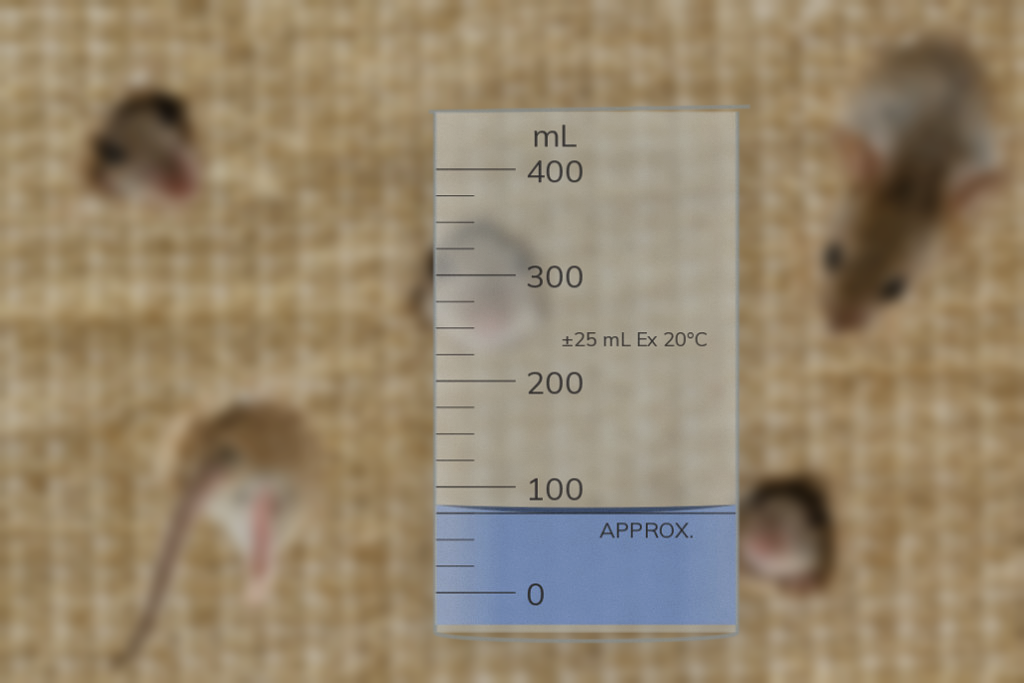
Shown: 75 mL
